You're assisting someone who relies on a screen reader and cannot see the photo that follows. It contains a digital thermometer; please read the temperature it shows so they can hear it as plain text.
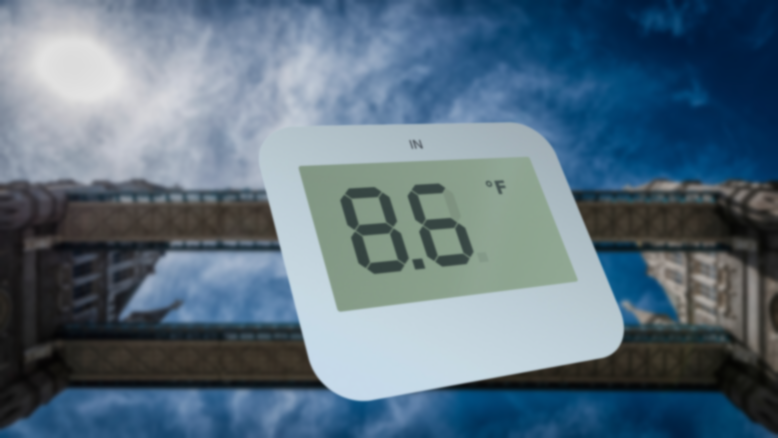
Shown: 8.6 °F
